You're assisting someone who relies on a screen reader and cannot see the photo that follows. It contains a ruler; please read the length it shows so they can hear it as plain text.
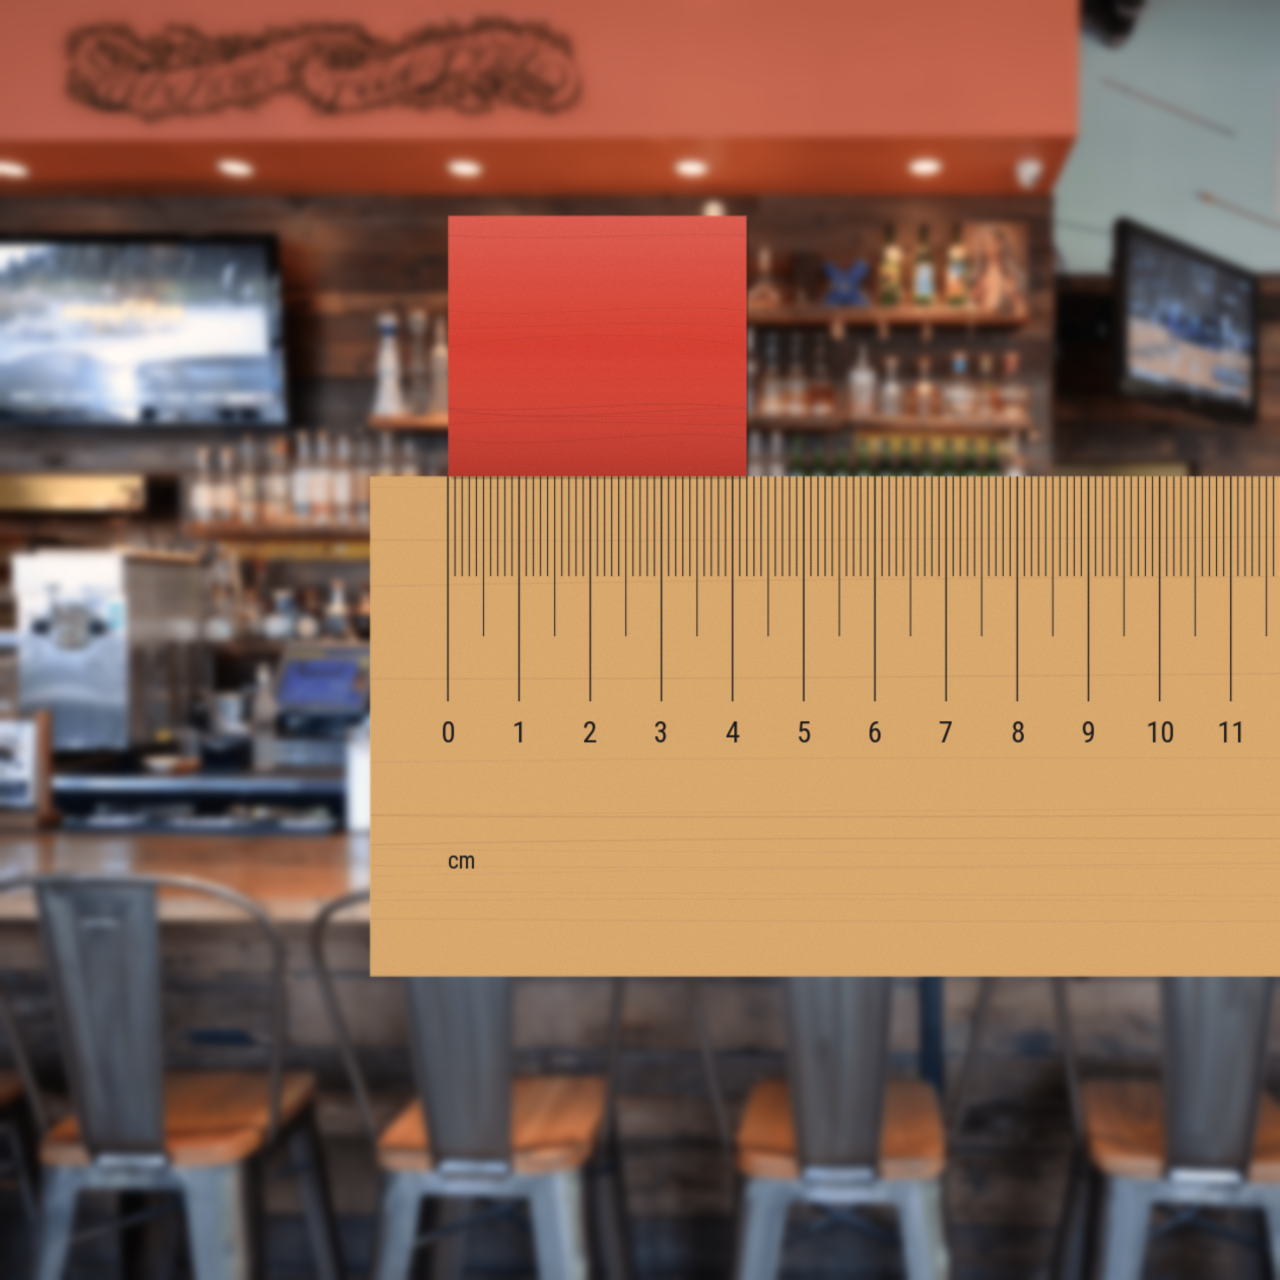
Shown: 4.2 cm
